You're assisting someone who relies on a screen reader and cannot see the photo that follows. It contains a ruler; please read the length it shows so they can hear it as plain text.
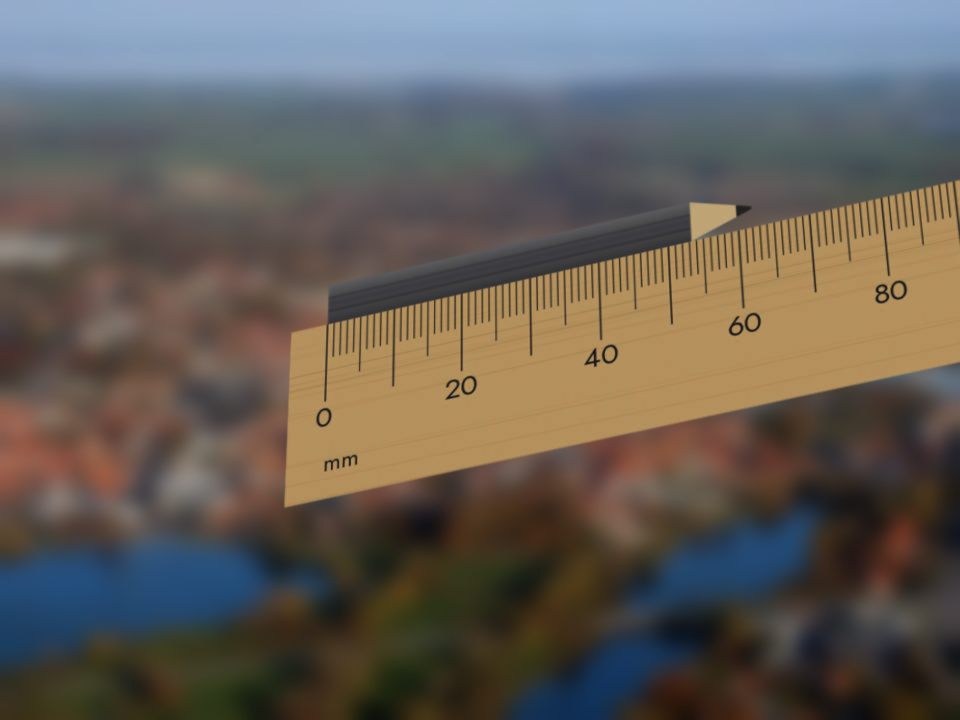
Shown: 62 mm
